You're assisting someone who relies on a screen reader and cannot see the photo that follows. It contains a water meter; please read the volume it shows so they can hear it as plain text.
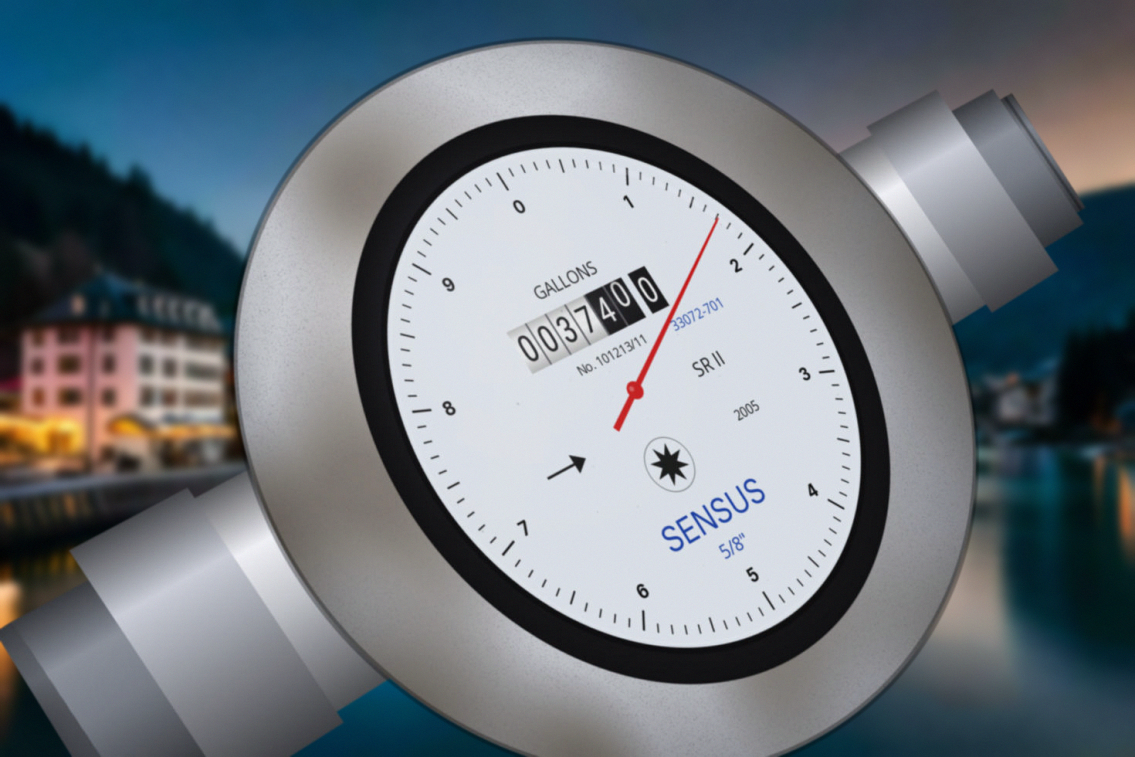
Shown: 37401.7 gal
